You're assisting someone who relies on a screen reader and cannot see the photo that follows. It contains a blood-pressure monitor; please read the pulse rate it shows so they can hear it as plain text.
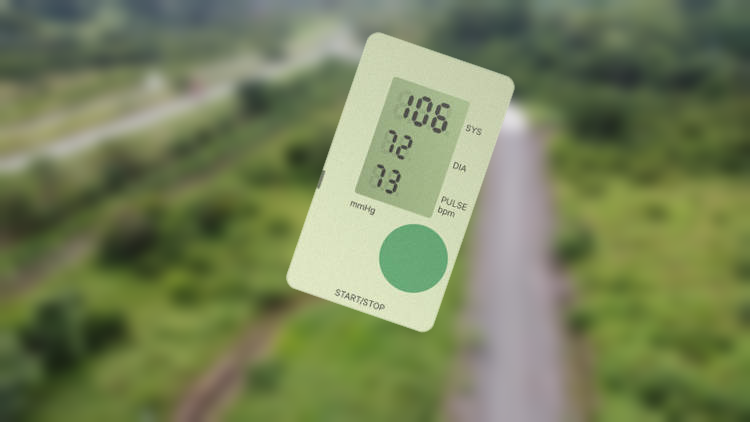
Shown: 73 bpm
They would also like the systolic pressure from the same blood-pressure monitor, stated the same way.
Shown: 106 mmHg
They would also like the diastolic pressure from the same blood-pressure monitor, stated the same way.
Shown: 72 mmHg
